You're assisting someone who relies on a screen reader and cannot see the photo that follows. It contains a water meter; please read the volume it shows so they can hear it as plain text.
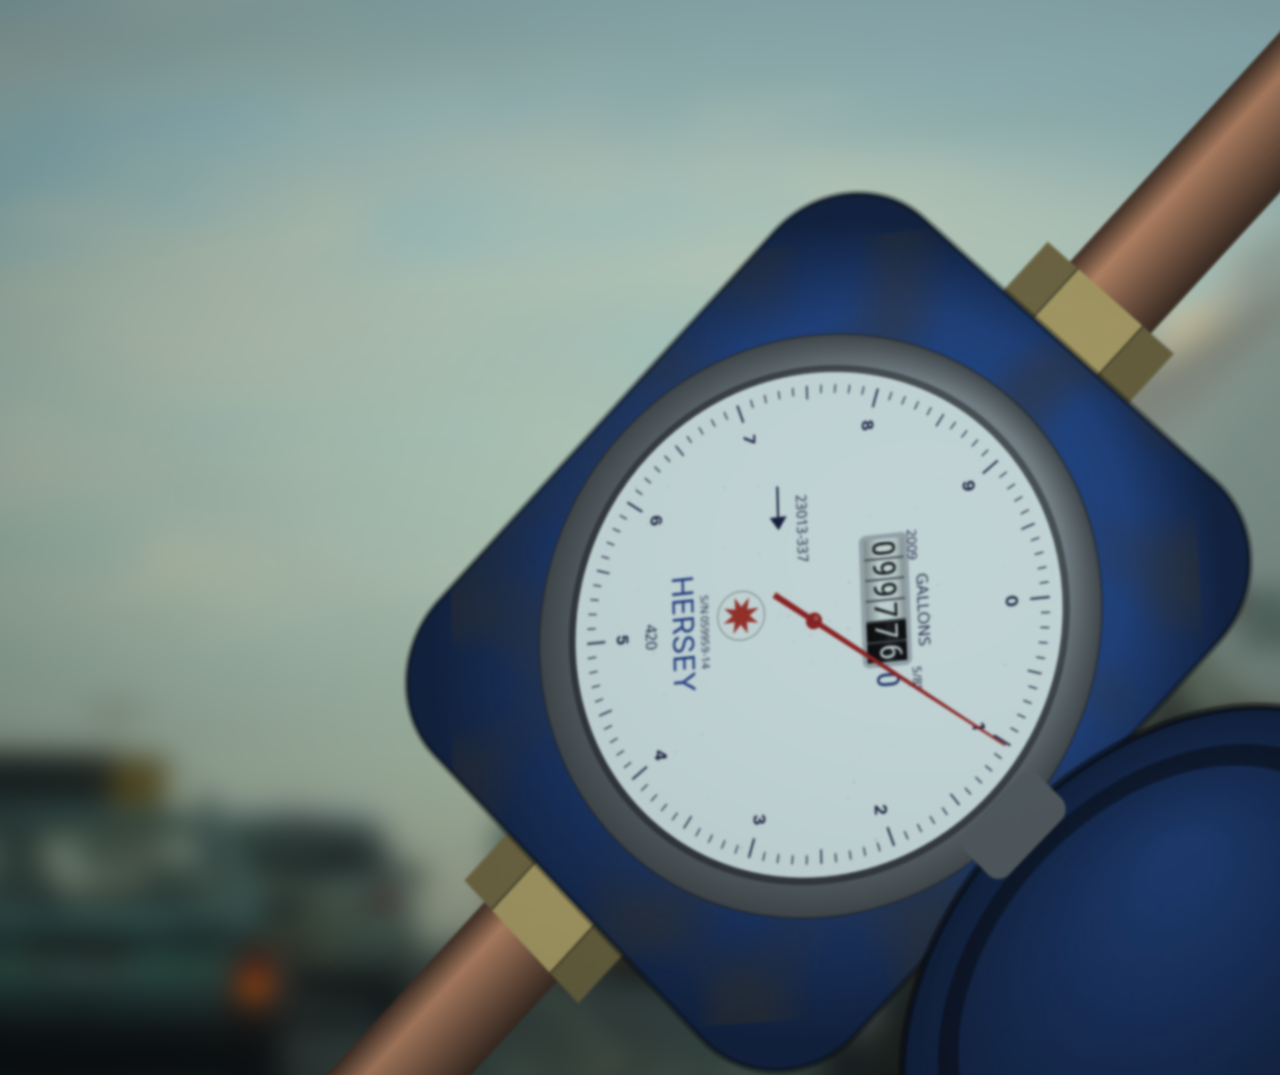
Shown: 997761.0 gal
